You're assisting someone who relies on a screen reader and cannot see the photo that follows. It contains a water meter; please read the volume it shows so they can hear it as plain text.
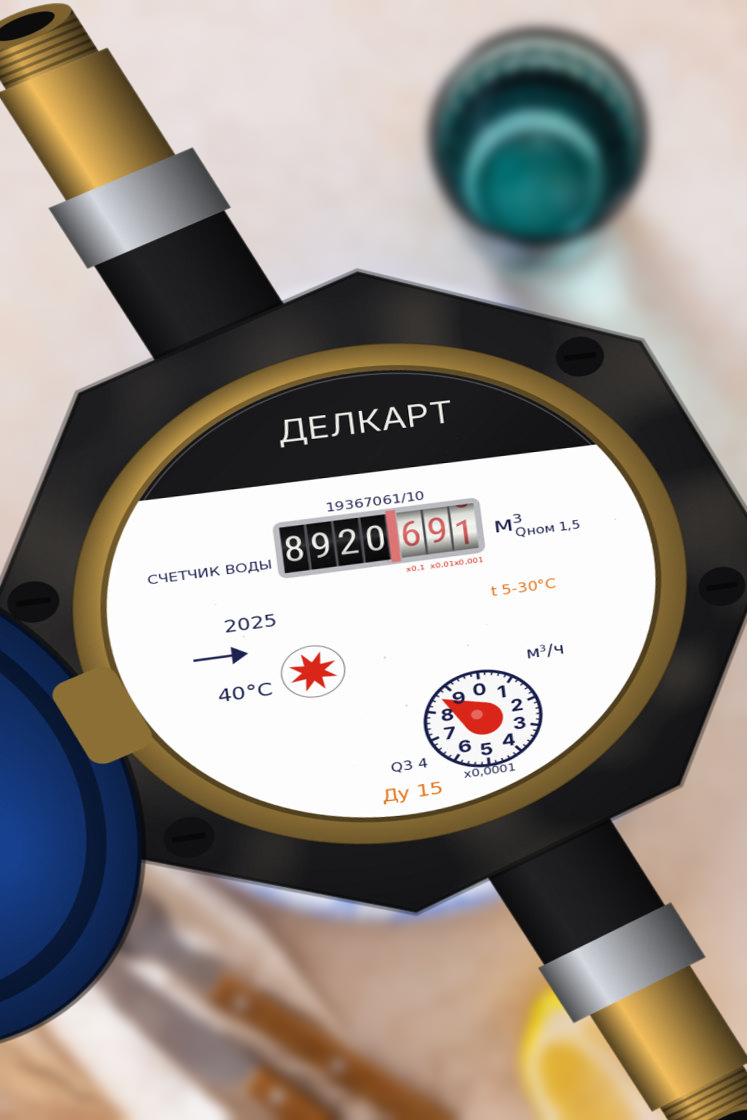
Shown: 8920.6908 m³
